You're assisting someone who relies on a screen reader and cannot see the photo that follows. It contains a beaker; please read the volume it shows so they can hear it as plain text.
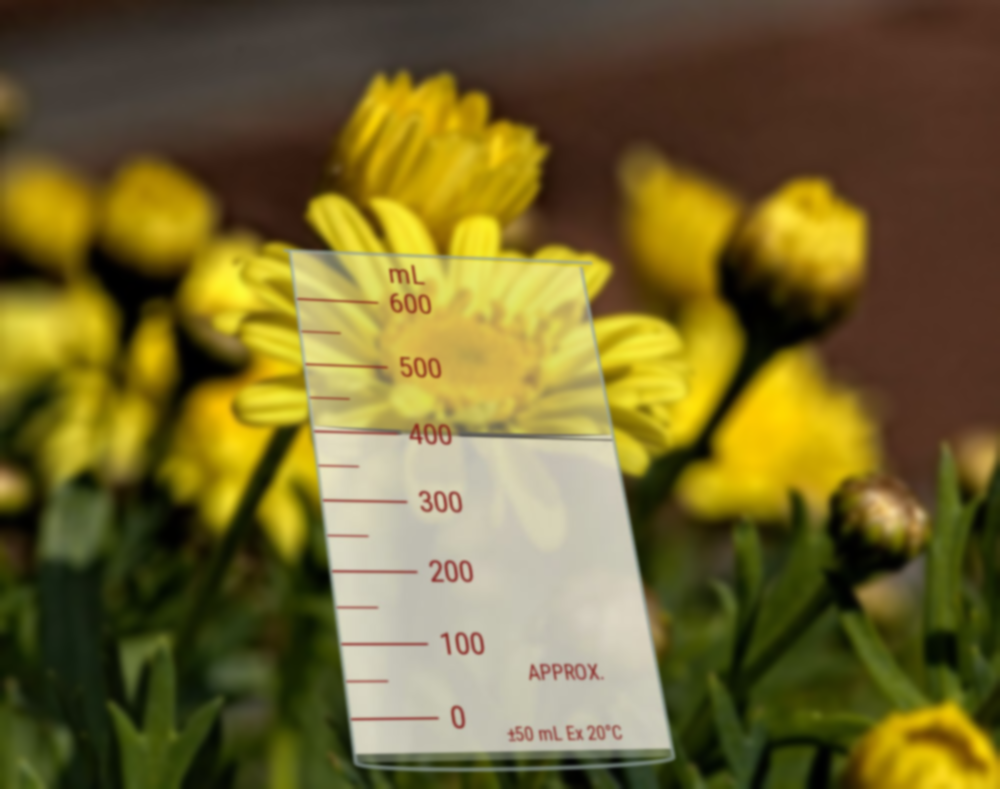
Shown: 400 mL
